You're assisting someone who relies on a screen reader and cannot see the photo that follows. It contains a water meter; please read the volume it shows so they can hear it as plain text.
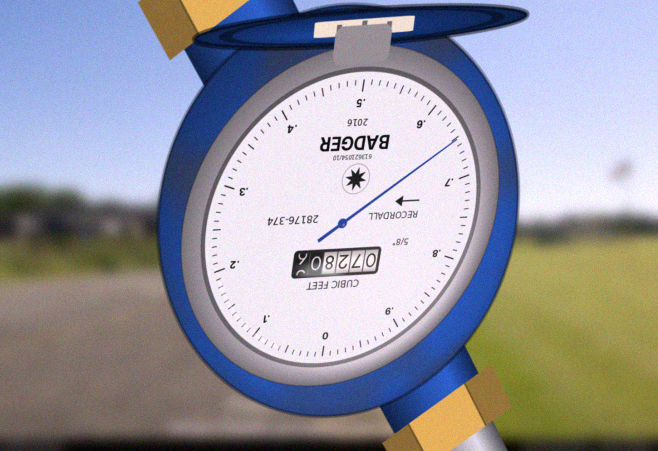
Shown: 72805.65 ft³
